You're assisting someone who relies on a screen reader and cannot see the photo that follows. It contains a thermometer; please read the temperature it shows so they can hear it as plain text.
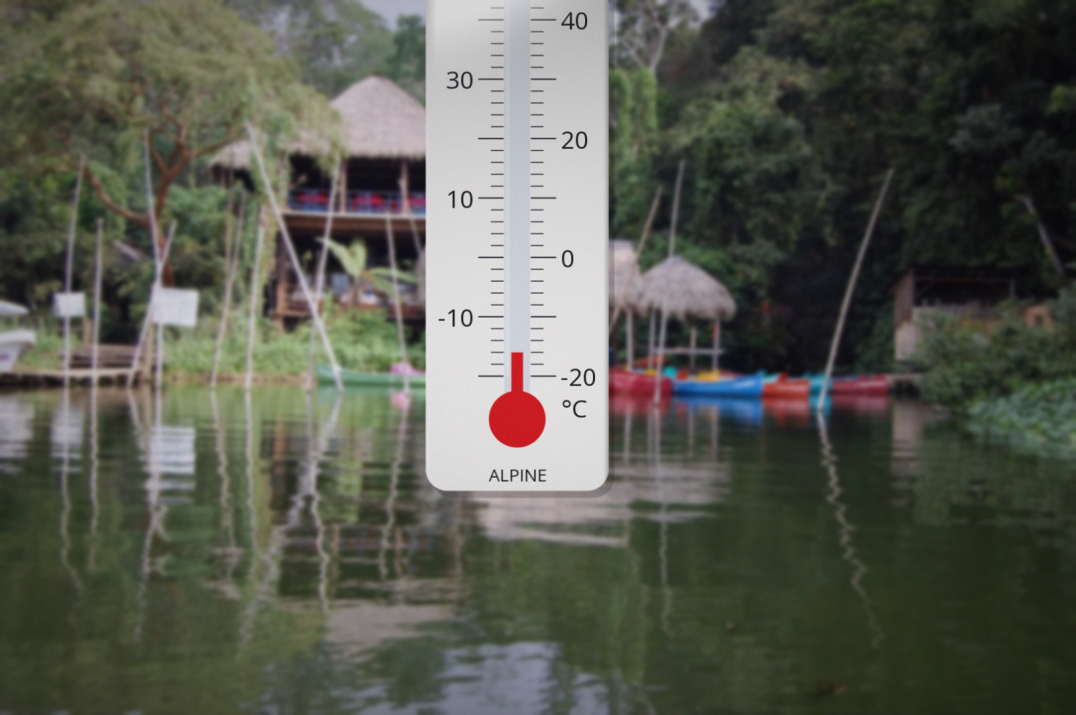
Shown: -16 °C
